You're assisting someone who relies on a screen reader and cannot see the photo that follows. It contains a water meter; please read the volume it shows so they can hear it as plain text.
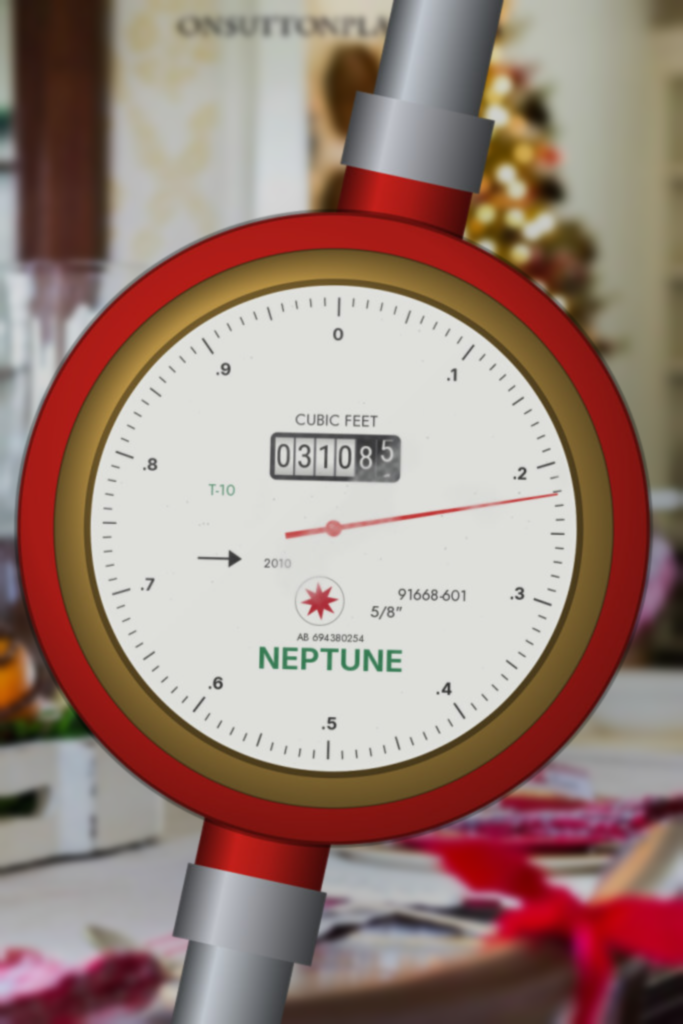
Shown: 31085.22 ft³
